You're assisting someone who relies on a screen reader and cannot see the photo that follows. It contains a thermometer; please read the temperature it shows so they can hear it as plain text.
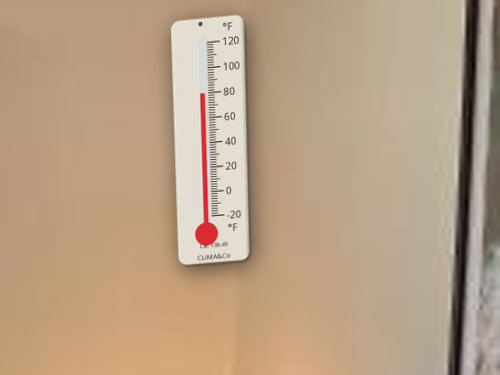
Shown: 80 °F
